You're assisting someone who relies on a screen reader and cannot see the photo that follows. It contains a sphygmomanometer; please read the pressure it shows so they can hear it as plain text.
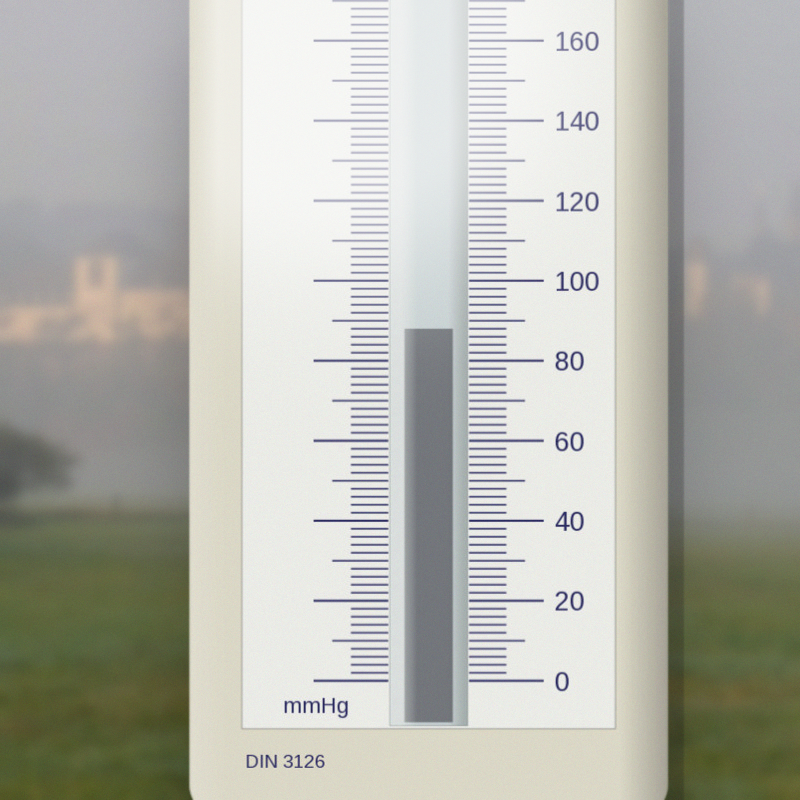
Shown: 88 mmHg
